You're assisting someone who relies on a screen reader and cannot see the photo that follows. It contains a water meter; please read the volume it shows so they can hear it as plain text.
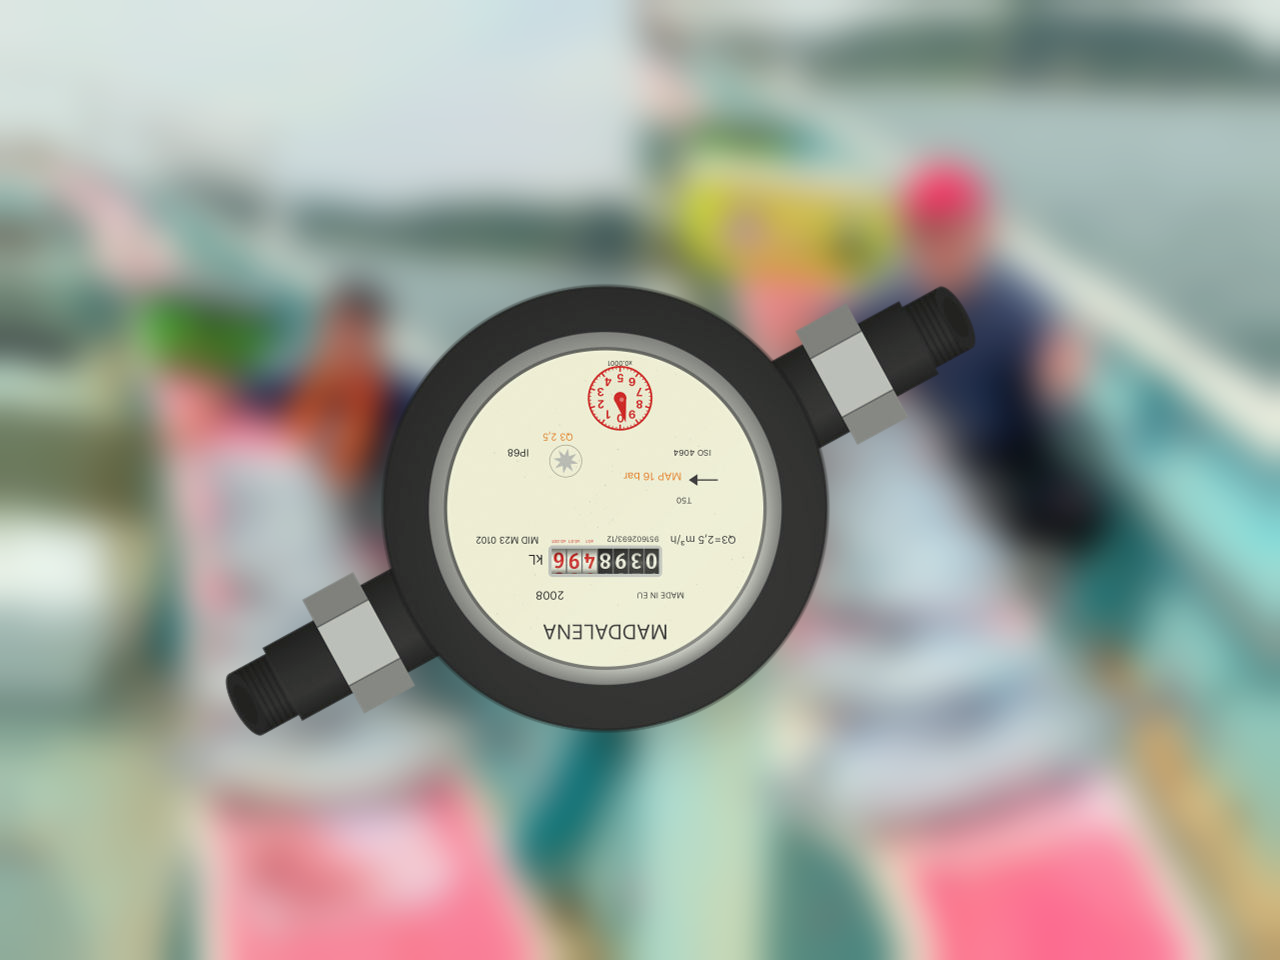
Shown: 398.4959 kL
